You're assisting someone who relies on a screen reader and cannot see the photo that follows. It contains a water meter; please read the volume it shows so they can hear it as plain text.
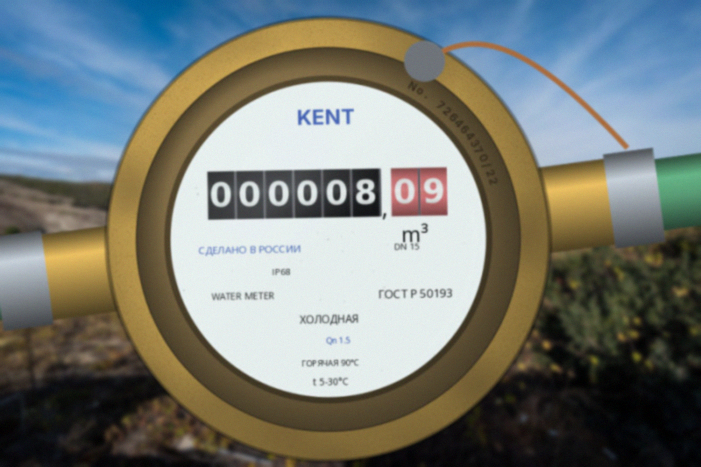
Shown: 8.09 m³
